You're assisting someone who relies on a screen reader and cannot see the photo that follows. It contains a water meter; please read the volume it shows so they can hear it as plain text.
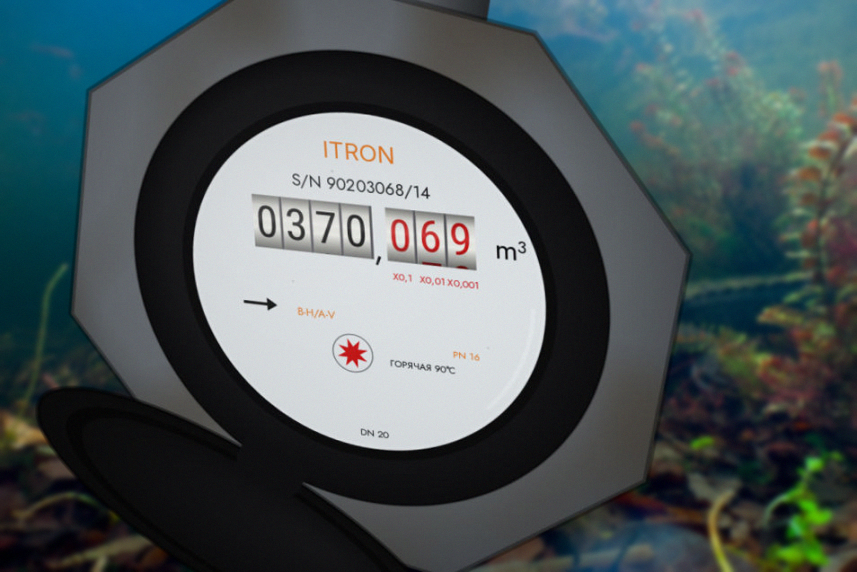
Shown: 370.069 m³
